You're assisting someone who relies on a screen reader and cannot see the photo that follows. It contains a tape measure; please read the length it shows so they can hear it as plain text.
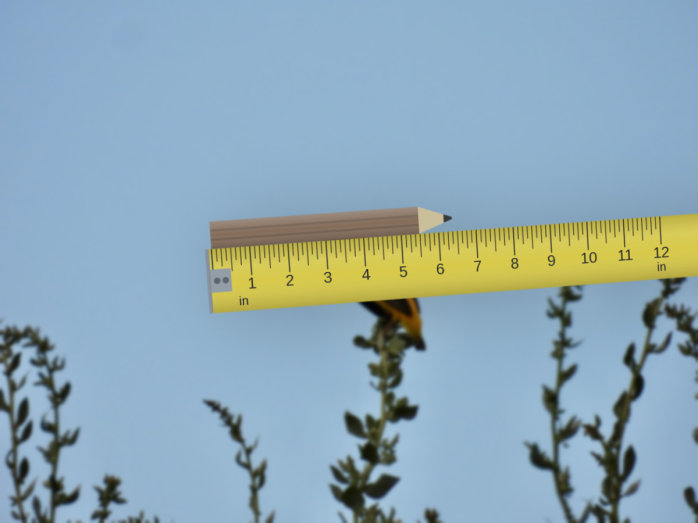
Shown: 6.375 in
